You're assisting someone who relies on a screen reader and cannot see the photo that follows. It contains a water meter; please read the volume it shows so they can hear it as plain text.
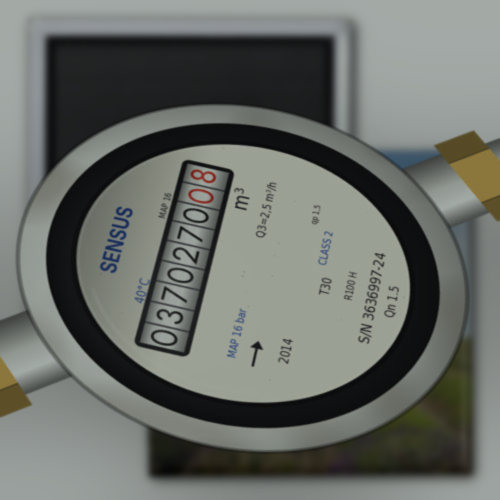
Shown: 370270.08 m³
